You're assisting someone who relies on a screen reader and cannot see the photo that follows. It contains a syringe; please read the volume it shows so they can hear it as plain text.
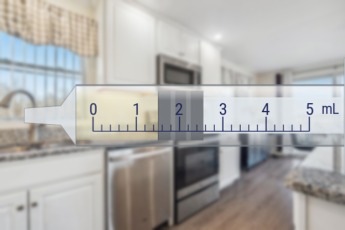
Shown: 1.5 mL
